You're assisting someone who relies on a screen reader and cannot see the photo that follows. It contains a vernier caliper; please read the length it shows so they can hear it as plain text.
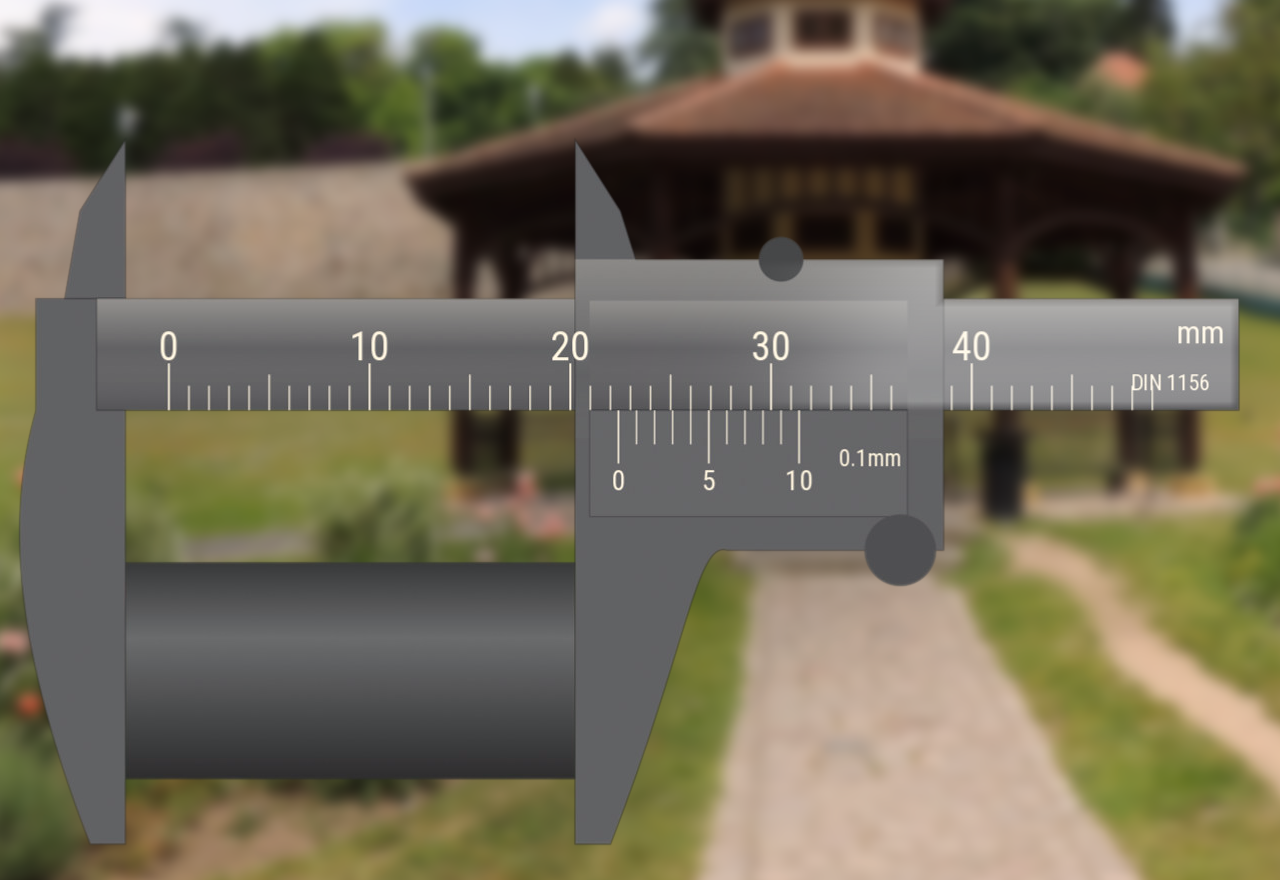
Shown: 22.4 mm
